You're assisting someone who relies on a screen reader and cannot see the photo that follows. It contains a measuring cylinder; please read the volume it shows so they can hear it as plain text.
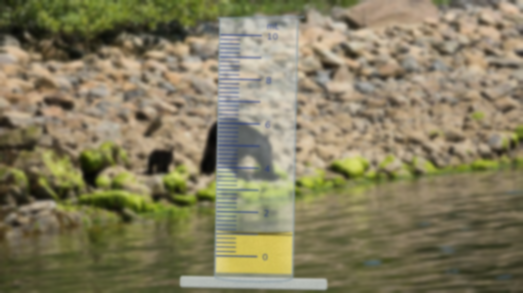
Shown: 1 mL
